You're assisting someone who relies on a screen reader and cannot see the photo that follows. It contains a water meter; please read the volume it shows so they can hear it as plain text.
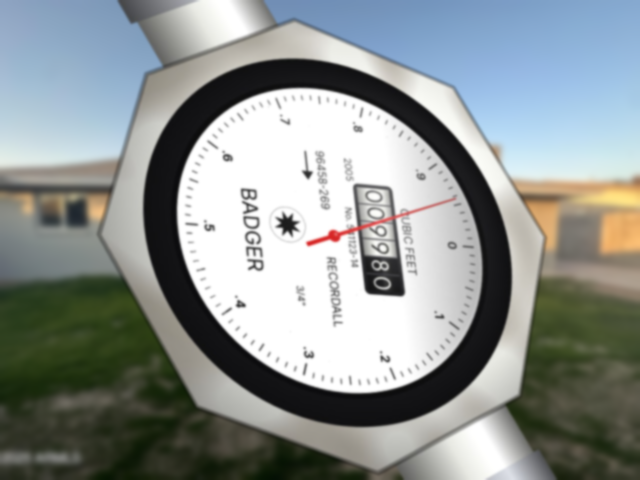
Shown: 9979.94 ft³
